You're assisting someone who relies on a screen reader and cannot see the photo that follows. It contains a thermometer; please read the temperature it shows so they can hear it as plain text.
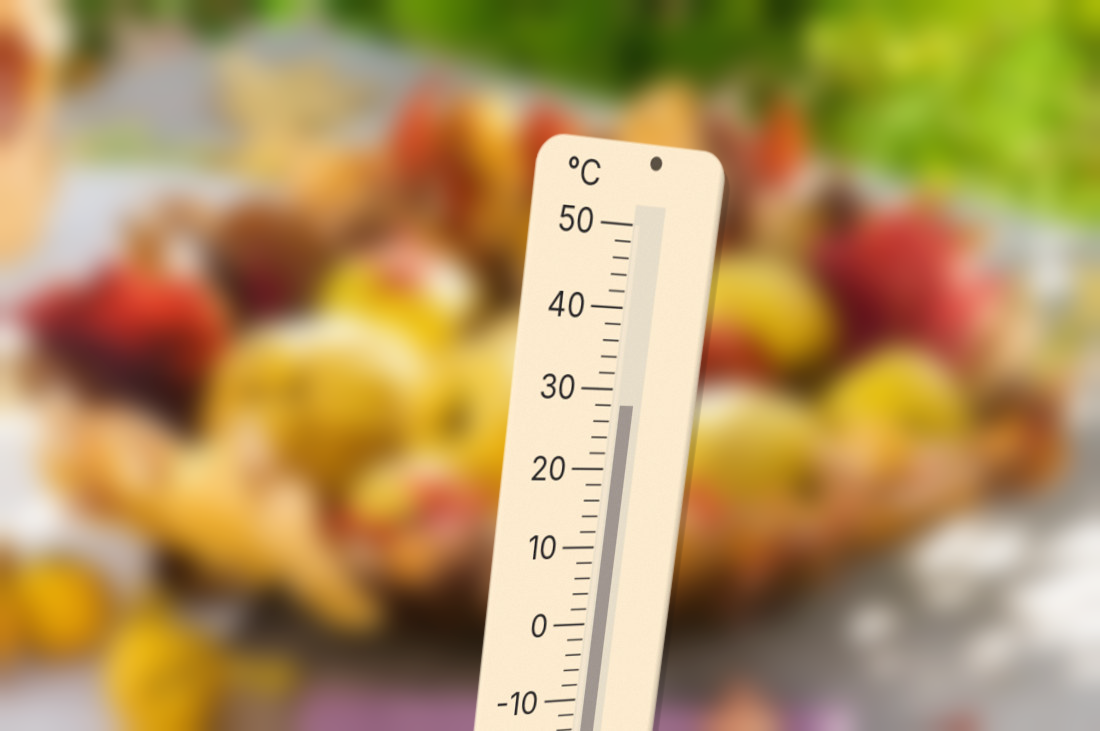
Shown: 28 °C
